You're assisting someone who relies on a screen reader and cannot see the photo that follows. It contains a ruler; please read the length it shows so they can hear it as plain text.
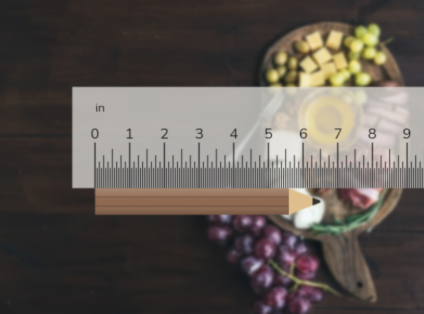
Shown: 6.5 in
